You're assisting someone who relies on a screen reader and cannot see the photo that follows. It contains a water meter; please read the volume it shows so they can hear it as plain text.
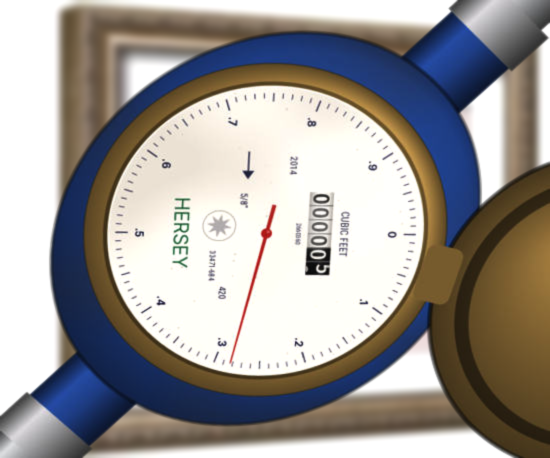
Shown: 5.28 ft³
